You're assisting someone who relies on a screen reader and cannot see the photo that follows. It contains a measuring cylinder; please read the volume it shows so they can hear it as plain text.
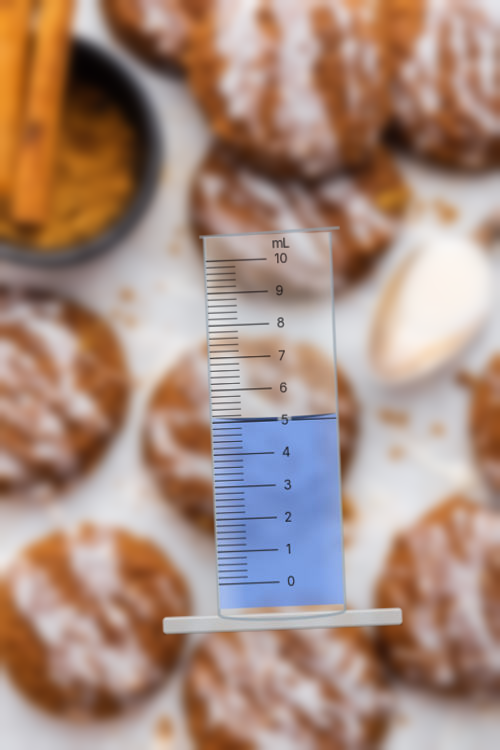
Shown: 5 mL
